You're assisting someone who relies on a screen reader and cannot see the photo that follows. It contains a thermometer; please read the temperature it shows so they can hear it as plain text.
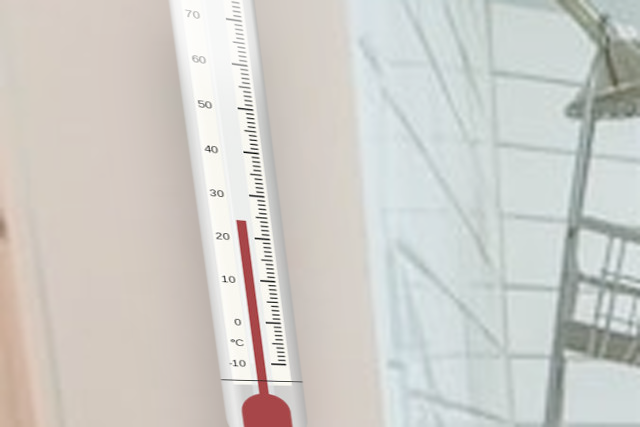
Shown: 24 °C
